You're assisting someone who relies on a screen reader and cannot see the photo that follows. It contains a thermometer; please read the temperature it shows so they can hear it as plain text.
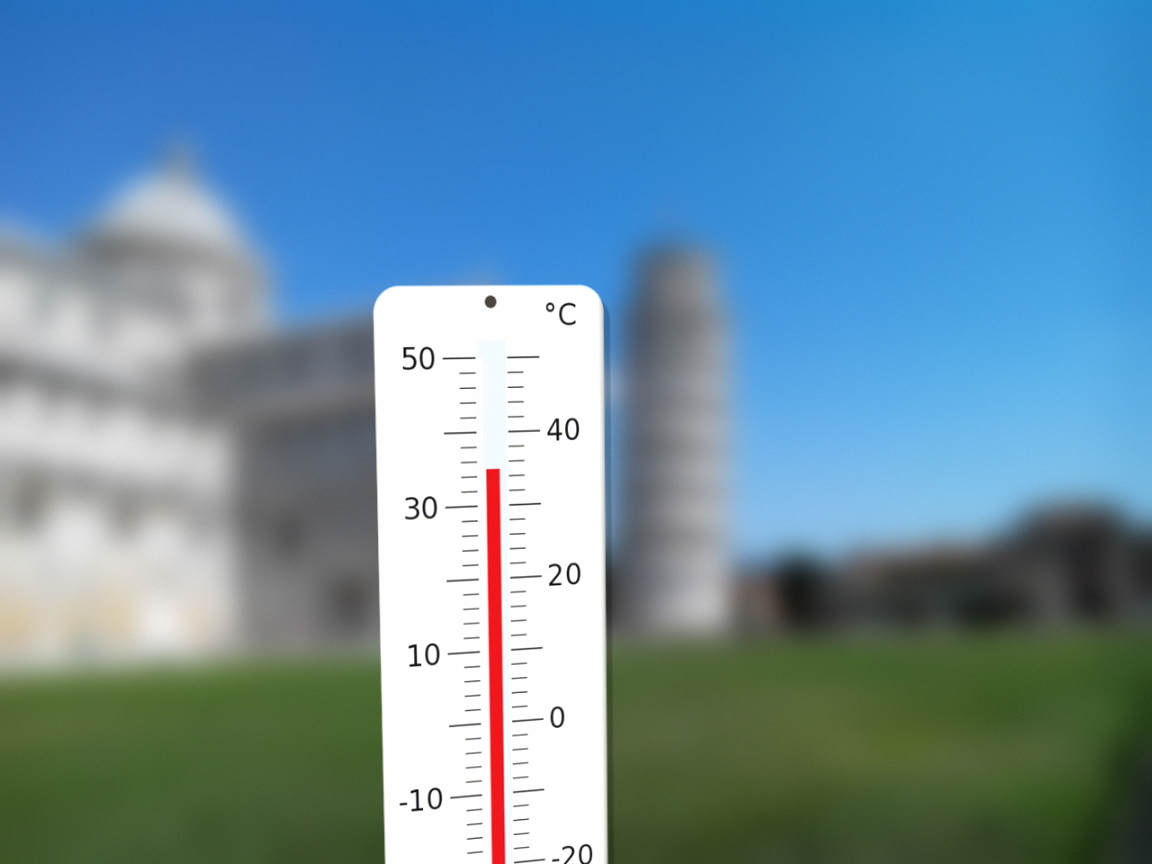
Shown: 35 °C
